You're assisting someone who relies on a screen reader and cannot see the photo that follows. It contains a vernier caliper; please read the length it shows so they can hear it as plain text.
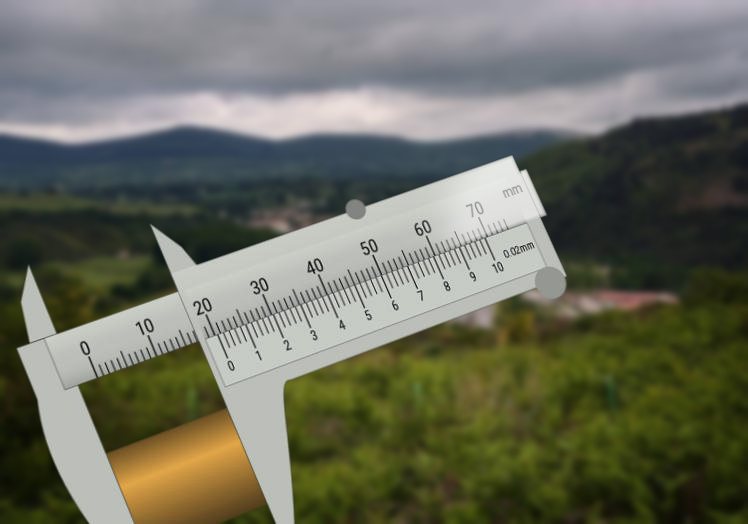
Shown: 20.5 mm
